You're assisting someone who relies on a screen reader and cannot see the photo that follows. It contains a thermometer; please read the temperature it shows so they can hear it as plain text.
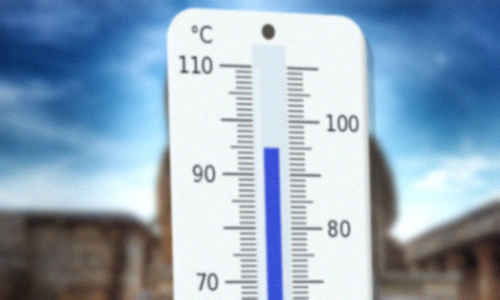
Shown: 95 °C
